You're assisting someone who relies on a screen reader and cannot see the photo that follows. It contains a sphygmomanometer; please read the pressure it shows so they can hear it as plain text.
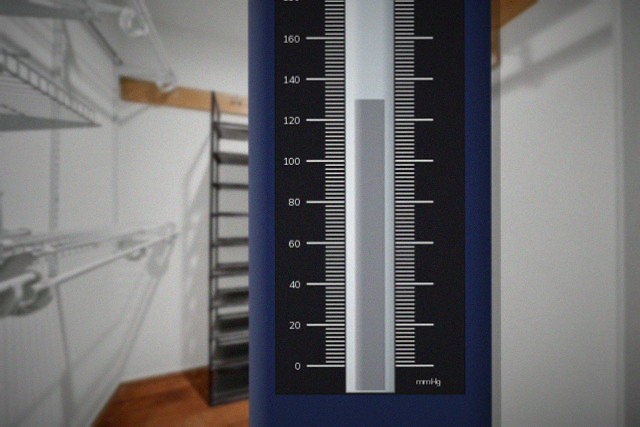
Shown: 130 mmHg
